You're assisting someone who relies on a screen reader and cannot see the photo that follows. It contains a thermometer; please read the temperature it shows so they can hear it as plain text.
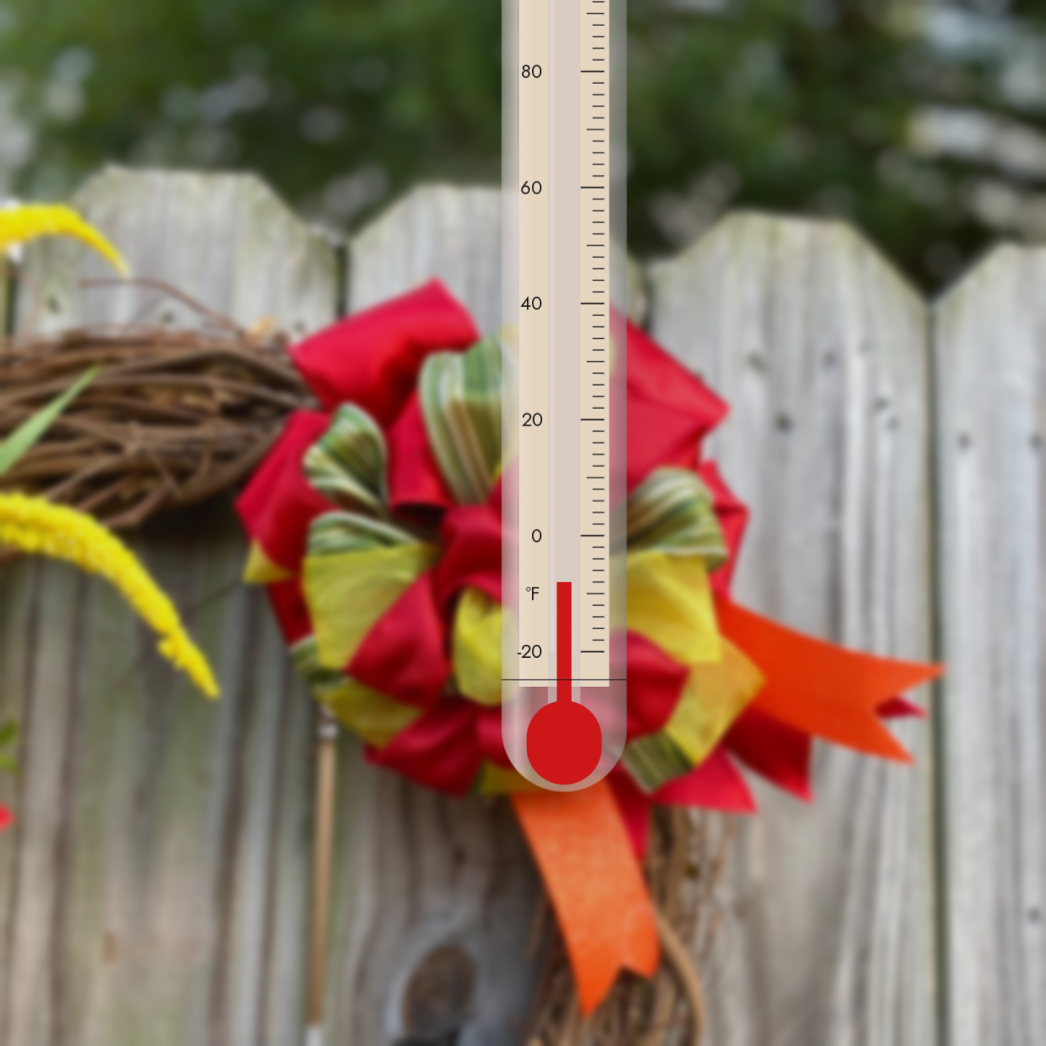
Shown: -8 °F
